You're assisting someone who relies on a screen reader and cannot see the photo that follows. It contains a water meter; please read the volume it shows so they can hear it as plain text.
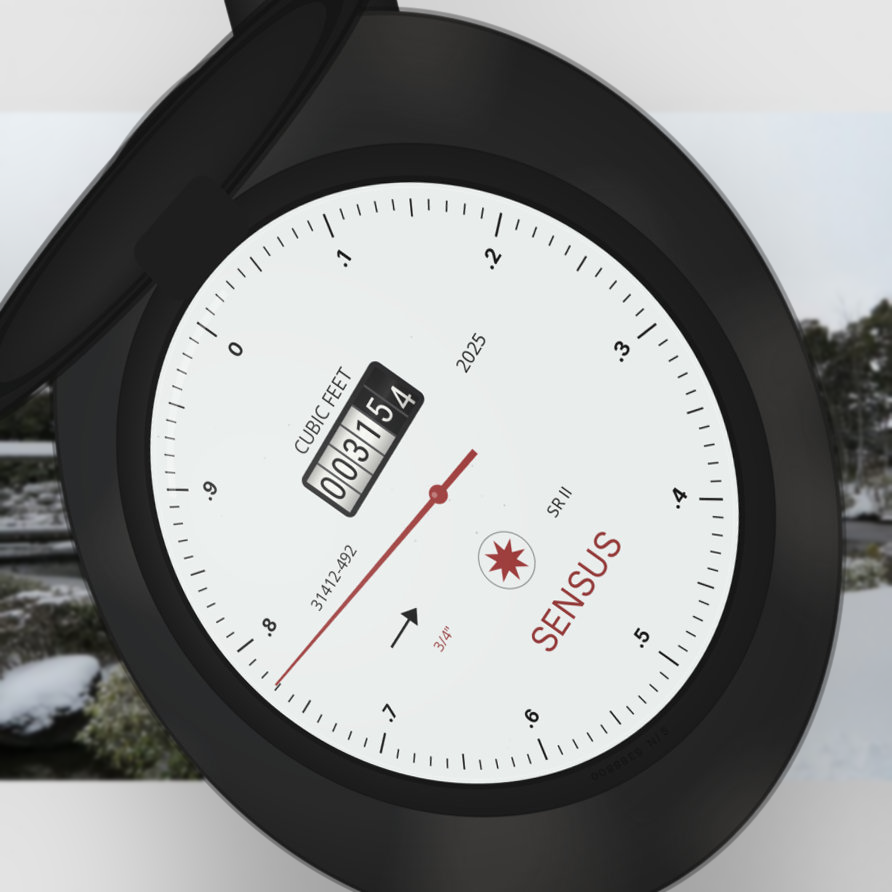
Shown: 3153.77 ft³
